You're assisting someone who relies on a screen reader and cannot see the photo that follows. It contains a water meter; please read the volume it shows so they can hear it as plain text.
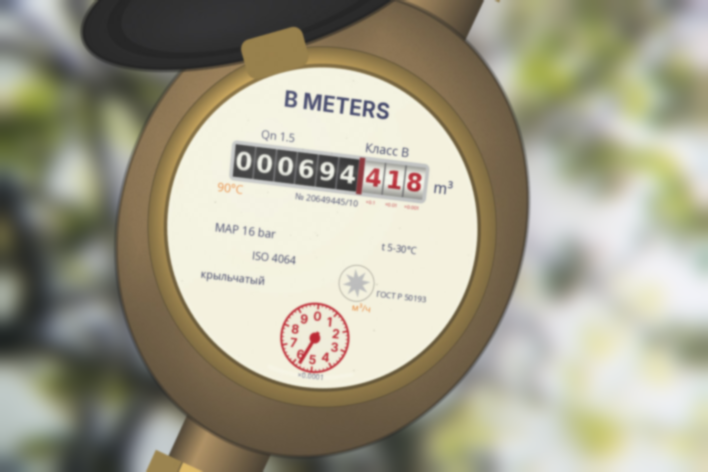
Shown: 694.4185 m³
